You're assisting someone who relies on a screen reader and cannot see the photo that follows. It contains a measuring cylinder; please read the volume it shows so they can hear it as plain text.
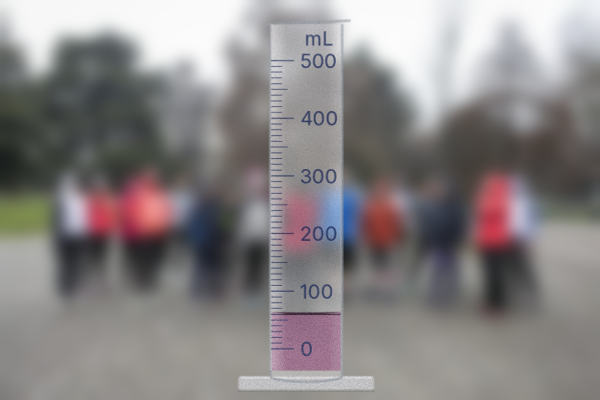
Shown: 60 mL
